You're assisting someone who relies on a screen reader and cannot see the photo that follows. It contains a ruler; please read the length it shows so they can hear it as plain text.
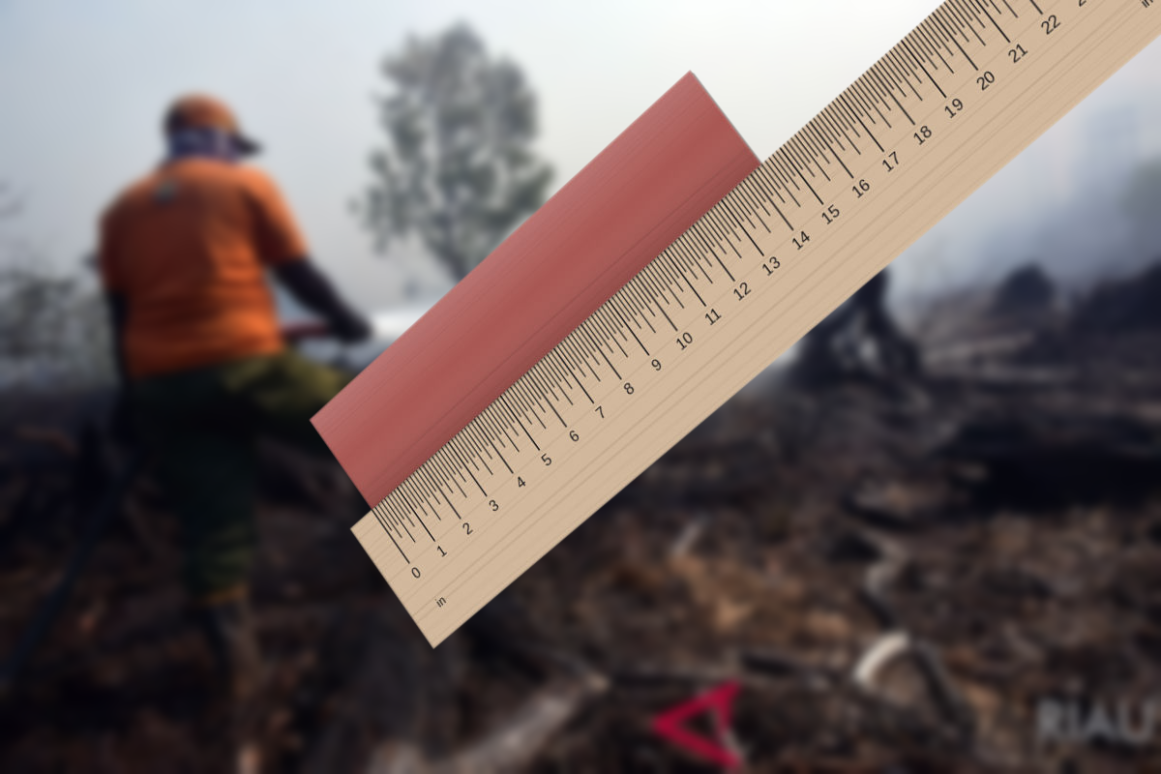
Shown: 14.375 in
